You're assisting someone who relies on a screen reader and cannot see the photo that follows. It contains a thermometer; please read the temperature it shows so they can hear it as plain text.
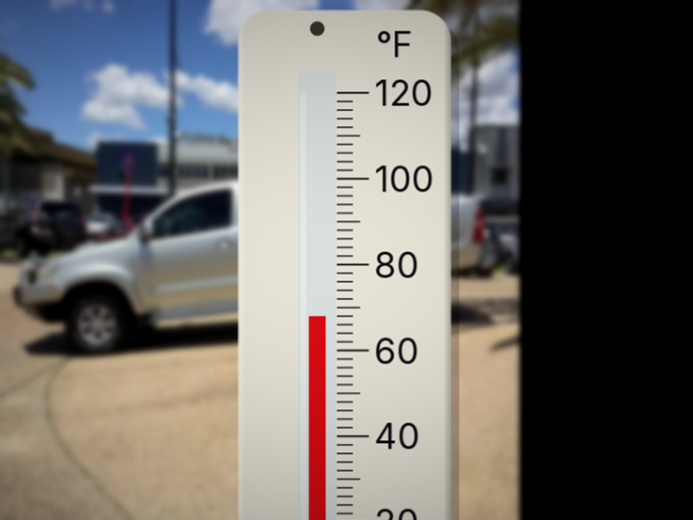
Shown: 68 °F
